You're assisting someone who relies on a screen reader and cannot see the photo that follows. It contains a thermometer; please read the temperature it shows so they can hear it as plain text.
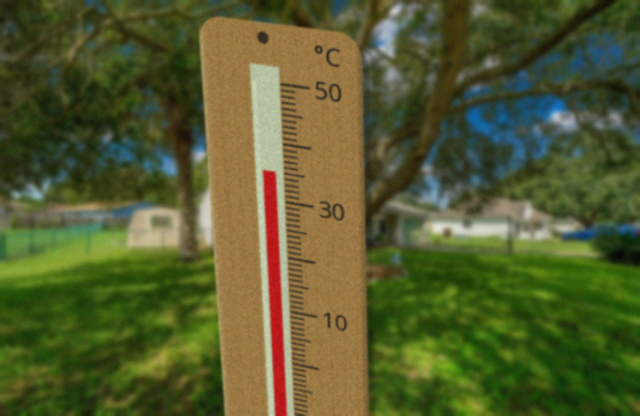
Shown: 35 °C
